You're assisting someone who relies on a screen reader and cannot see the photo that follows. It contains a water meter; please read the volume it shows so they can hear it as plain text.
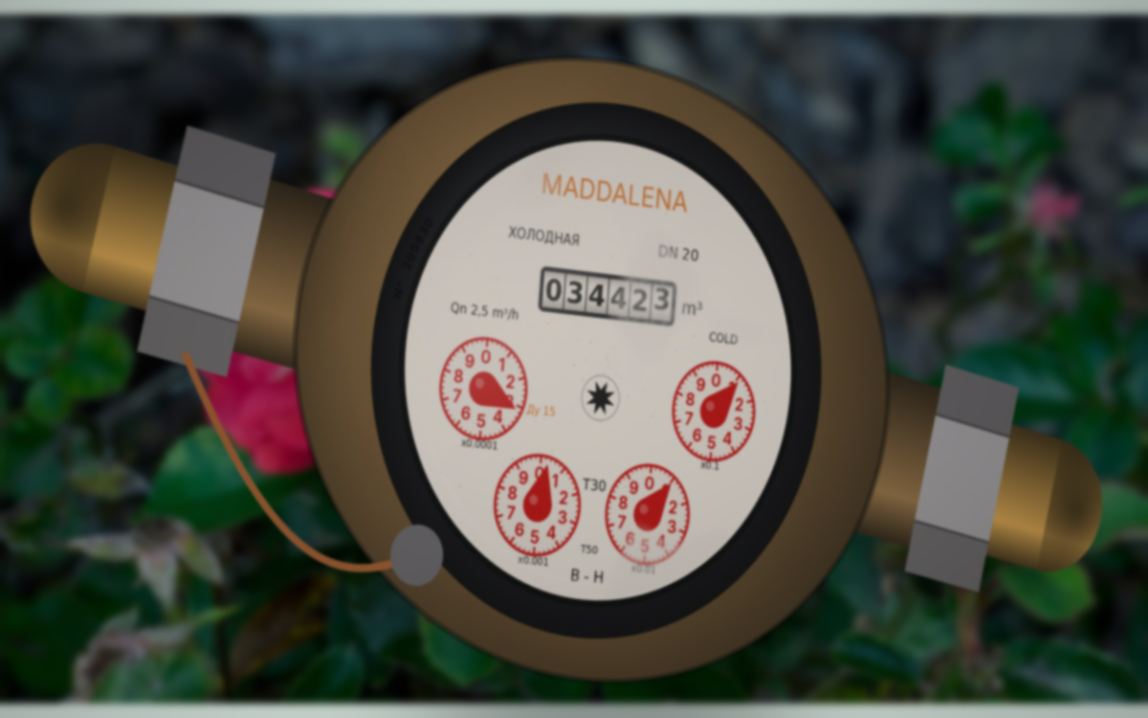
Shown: 34423.1103 m³
